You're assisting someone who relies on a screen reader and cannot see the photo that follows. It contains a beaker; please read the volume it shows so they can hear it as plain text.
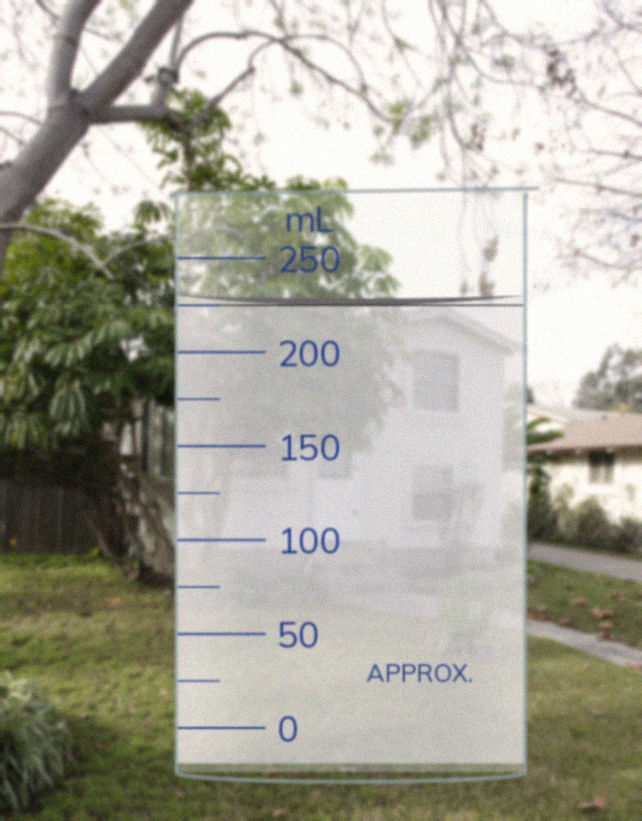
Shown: 225 mL
